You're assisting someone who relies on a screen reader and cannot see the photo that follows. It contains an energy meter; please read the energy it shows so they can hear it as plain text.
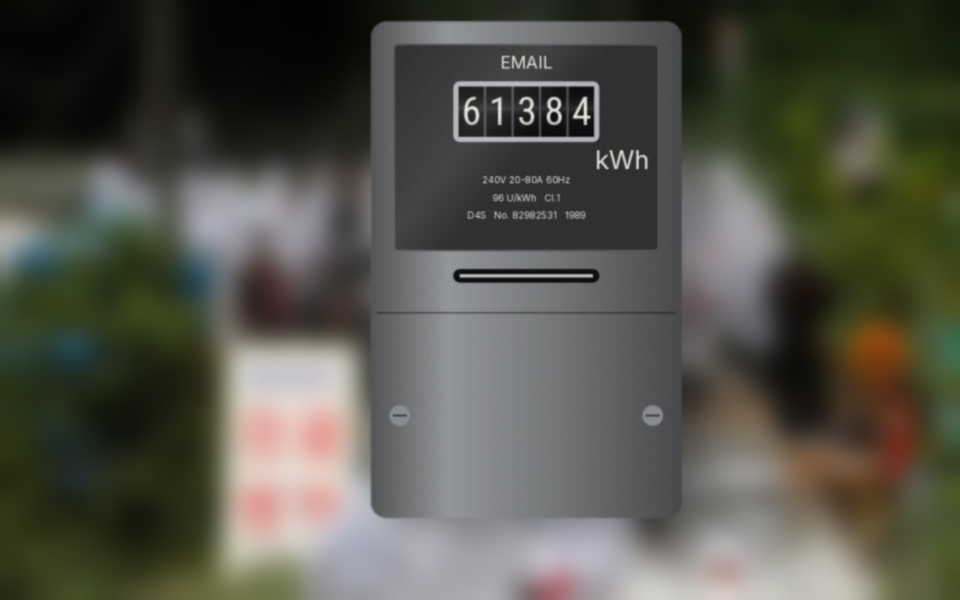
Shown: 61384 kWh
